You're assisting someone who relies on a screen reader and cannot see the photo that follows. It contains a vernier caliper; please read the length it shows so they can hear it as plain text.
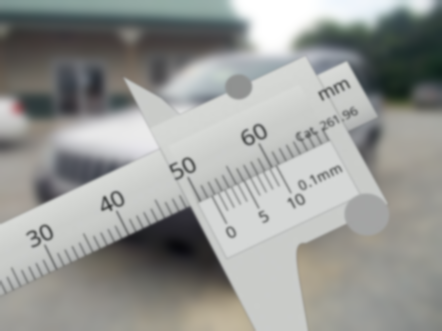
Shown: 51.6 mm
